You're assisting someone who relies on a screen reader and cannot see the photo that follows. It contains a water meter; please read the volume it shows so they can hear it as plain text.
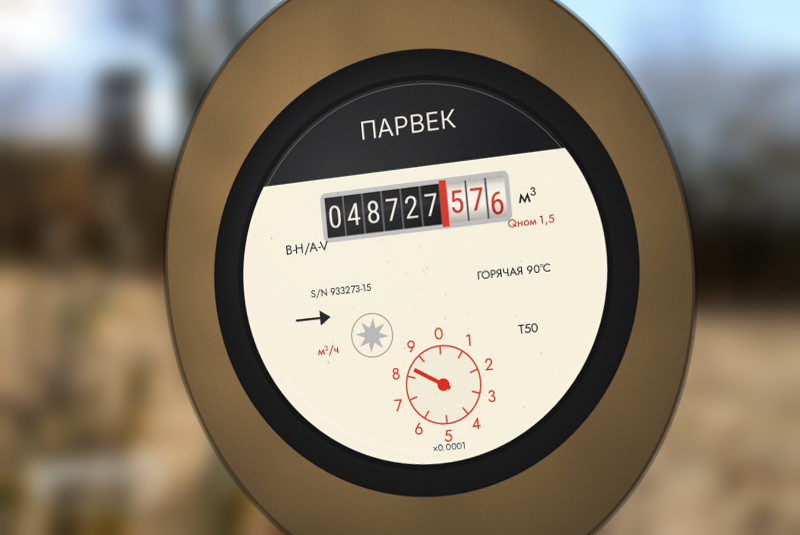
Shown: 48727.5758 m³
